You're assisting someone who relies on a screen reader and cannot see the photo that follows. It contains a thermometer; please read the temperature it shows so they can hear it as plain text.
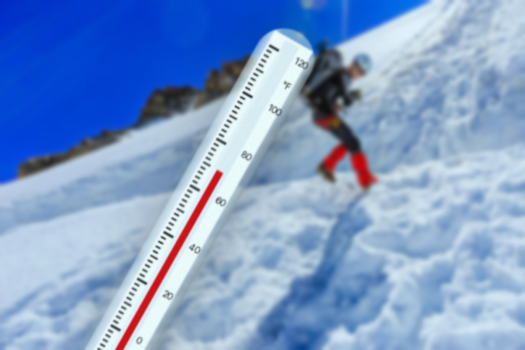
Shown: 70 °F
